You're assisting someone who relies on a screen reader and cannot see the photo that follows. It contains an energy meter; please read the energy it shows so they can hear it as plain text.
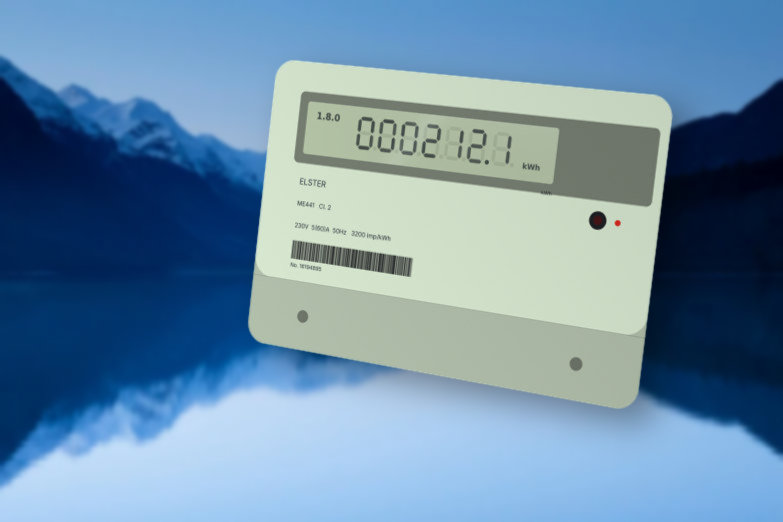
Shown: 212.1 kWh
